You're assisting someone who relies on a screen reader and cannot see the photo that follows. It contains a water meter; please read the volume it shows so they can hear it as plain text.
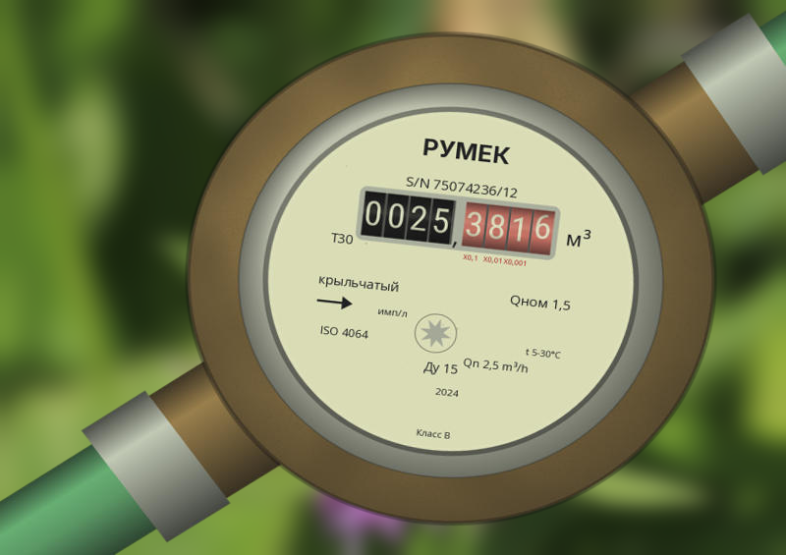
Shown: 25.3816 m³
